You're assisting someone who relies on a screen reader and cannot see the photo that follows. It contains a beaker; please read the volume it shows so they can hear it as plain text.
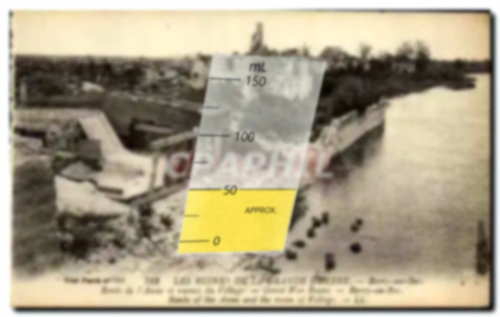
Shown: 50 mL
